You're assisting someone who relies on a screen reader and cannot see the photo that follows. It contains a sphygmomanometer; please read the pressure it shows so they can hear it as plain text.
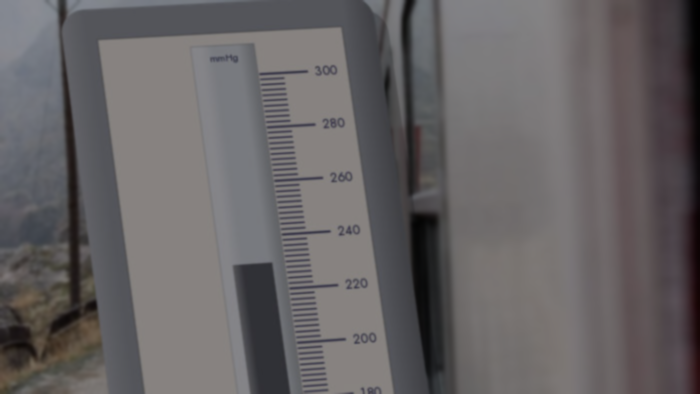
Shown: 230 mmHg
